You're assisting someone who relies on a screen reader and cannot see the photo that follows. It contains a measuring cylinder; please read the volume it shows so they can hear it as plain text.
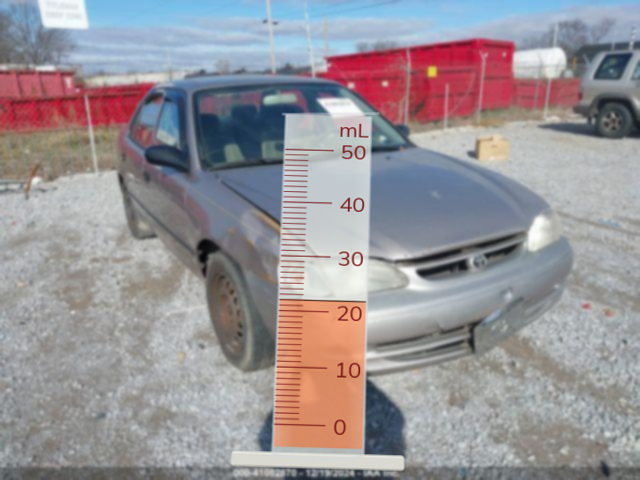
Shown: 22 mL
